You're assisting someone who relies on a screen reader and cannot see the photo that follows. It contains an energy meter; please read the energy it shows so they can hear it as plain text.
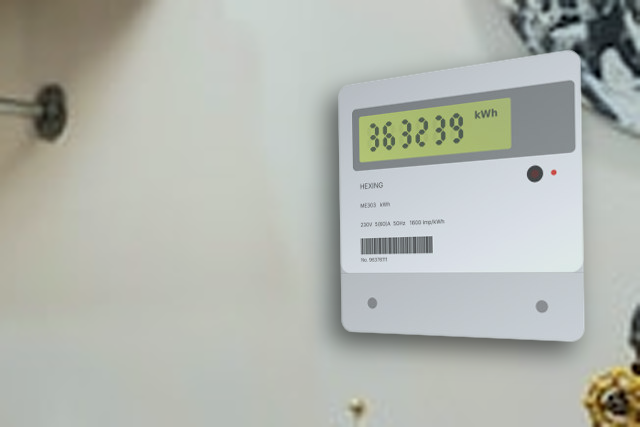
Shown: 363239 kWh
